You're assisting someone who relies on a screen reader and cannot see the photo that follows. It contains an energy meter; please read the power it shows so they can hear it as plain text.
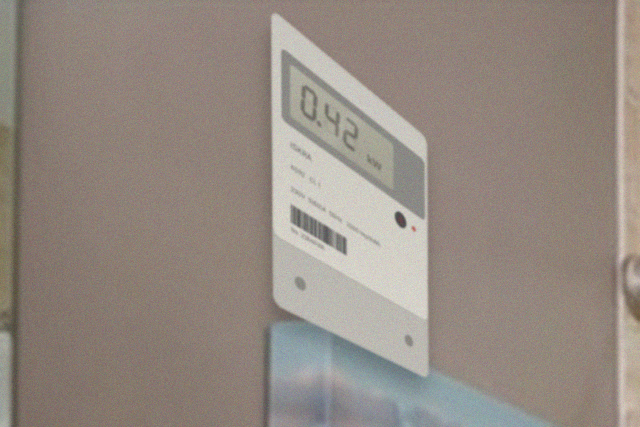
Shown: 0.42 kW
